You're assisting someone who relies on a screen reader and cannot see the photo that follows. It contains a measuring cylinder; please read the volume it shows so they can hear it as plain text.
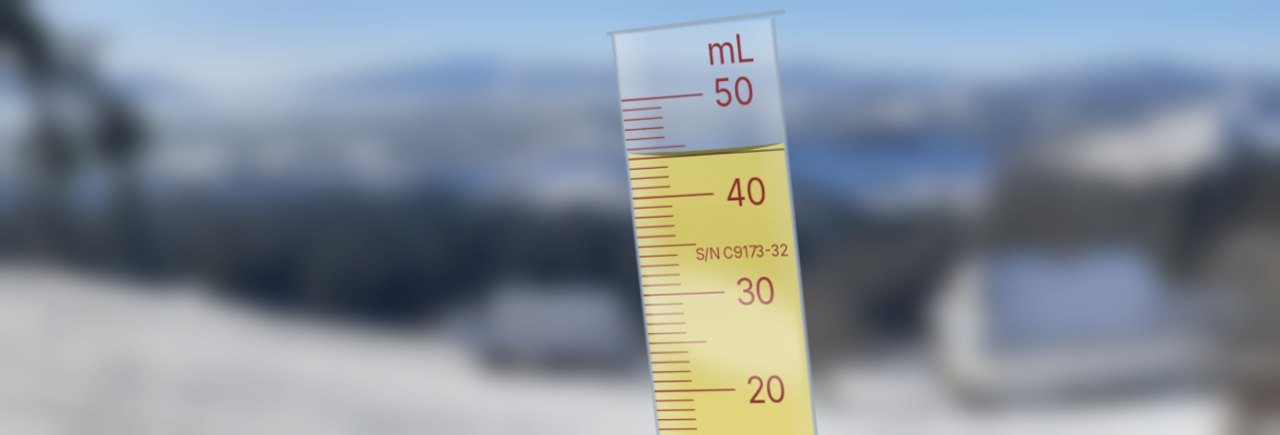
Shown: 44 mL
